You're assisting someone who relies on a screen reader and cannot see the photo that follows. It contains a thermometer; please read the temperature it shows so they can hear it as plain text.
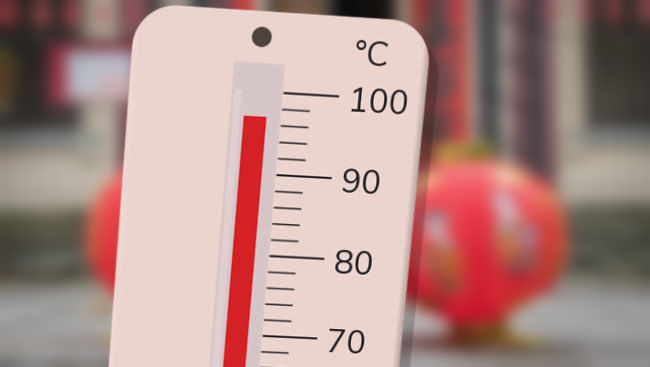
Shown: 97 °C
